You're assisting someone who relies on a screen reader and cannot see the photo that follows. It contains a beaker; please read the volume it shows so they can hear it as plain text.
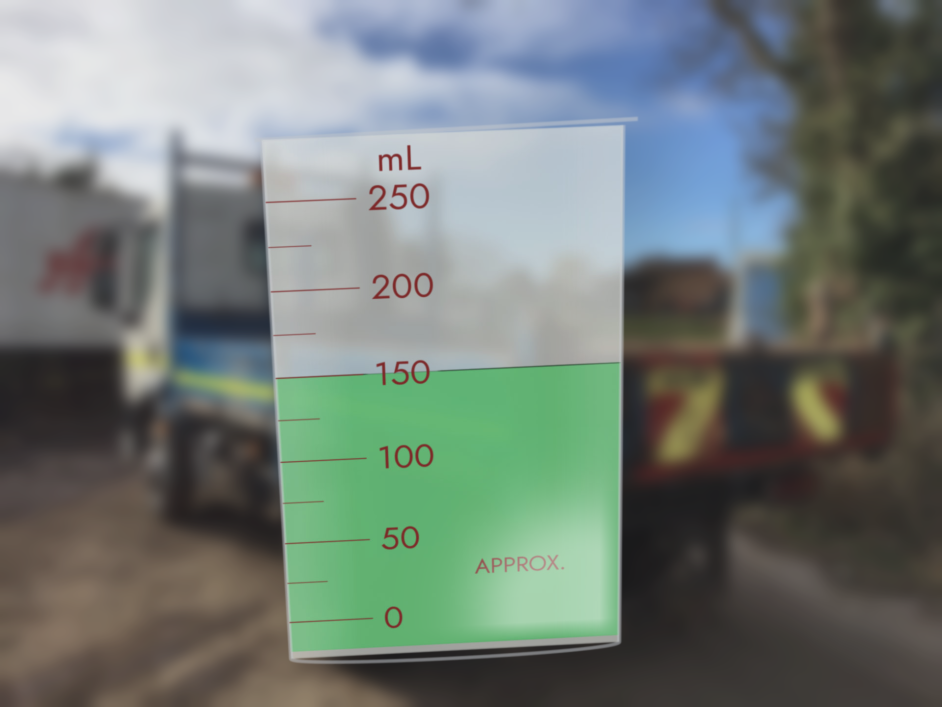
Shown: 150 mL
